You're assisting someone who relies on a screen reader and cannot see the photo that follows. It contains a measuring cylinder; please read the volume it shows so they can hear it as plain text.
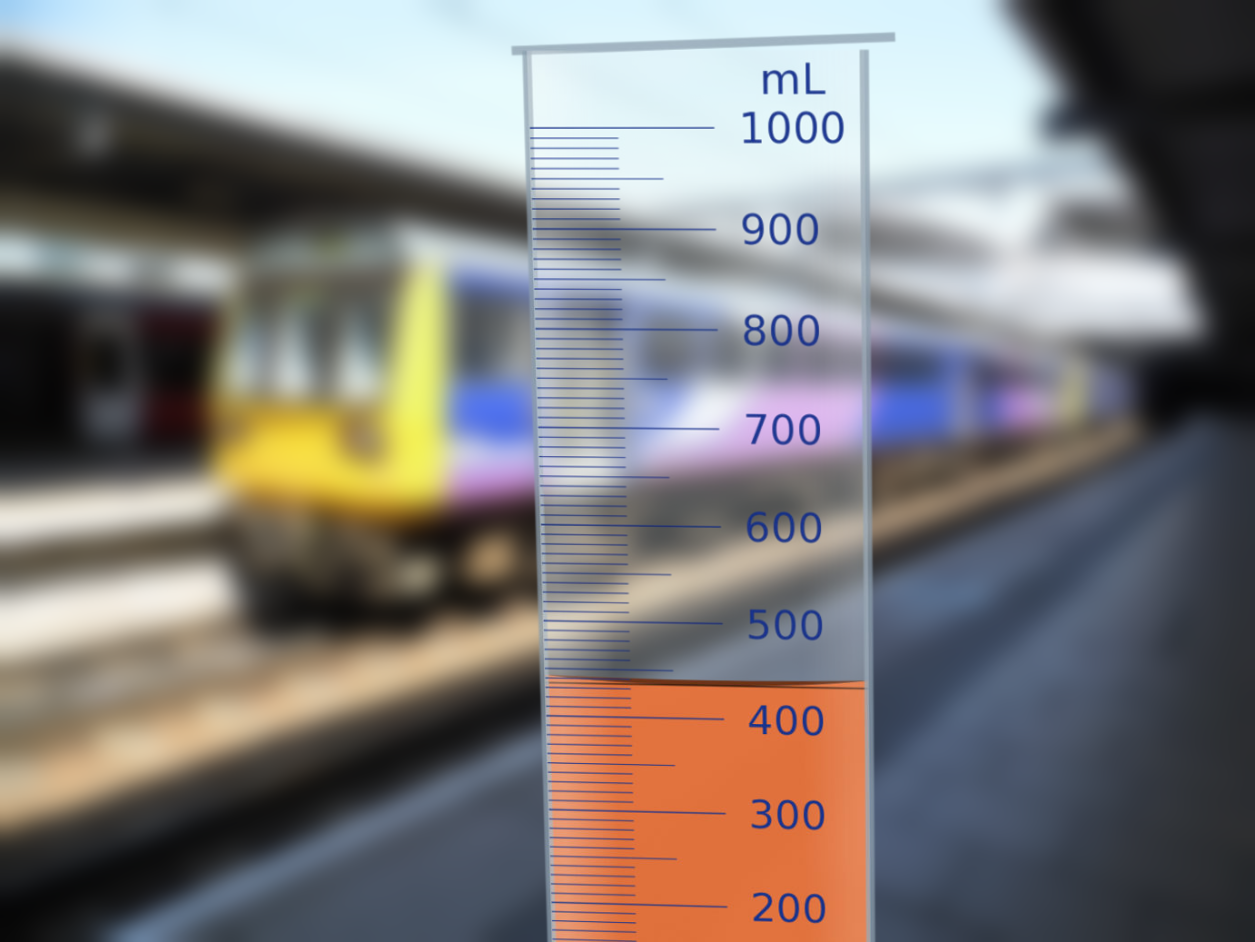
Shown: 435 mL
